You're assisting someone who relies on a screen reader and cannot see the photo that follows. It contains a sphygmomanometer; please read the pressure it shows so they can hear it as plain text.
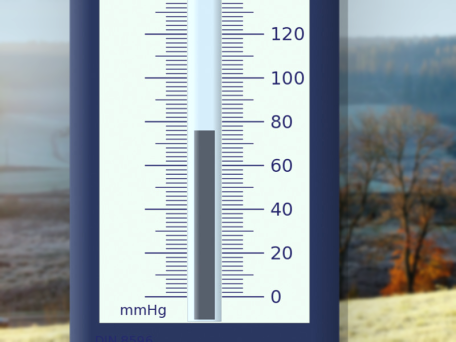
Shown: 76 mmHg
